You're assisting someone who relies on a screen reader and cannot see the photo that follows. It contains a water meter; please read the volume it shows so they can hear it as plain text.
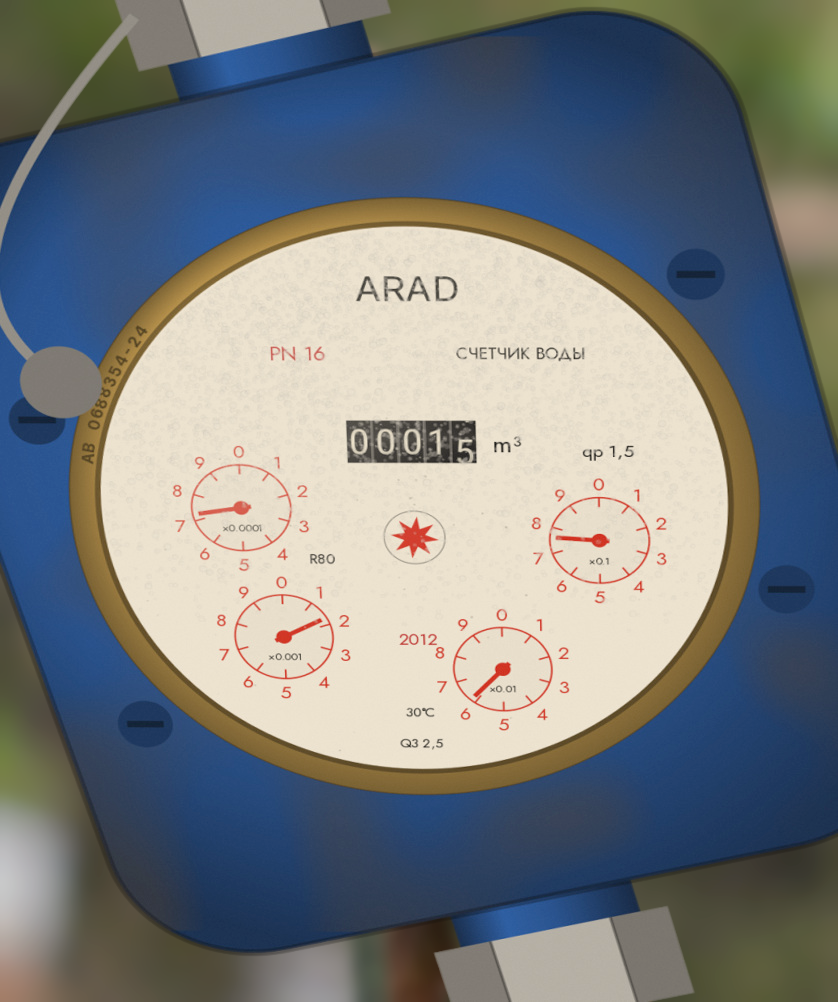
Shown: 14.7617 m³
